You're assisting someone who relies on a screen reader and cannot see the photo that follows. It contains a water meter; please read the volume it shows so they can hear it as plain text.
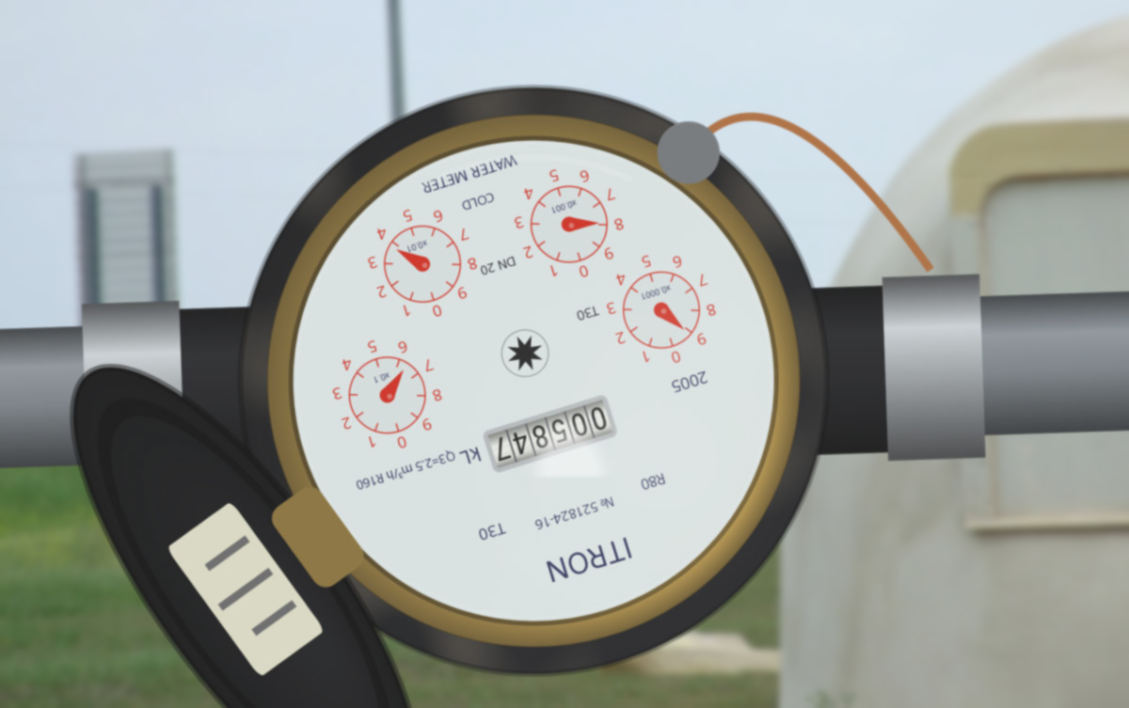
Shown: 5847.6379 kL
